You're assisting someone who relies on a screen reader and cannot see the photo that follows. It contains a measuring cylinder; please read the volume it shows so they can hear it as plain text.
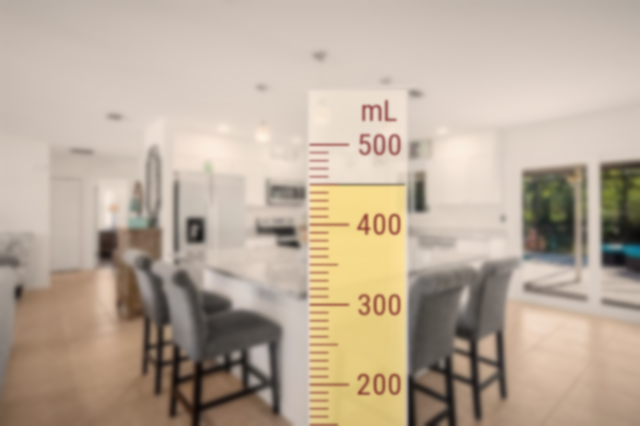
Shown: 450 mL
